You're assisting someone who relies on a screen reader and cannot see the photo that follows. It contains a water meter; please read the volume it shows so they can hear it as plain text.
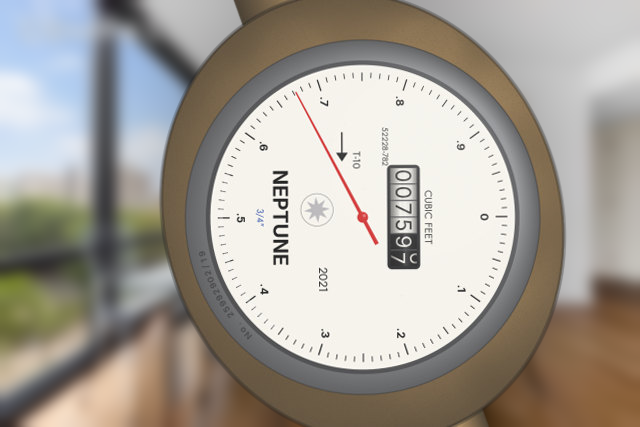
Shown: 7596.67 ft³
